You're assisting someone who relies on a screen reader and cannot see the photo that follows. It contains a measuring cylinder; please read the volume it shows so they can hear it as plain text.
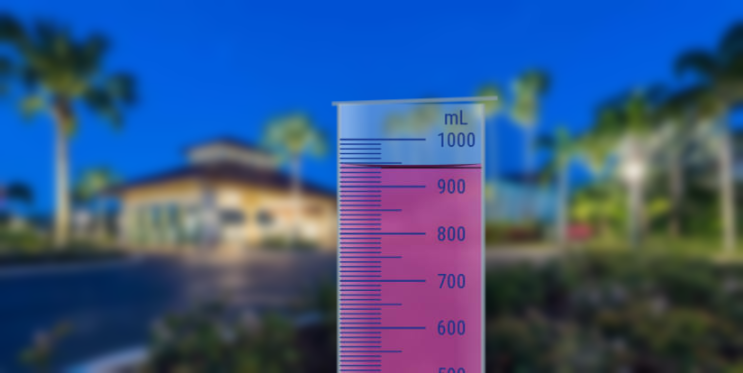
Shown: 940 mL
